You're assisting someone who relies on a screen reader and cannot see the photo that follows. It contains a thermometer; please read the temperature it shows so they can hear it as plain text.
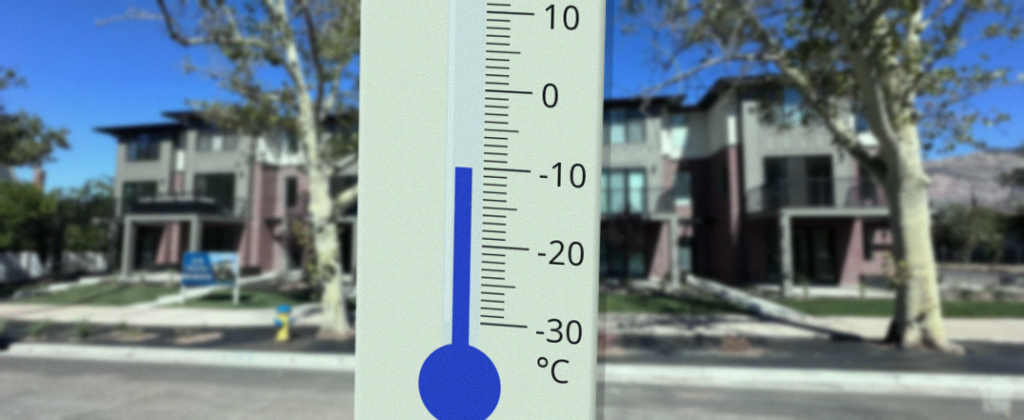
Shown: -10 °C
